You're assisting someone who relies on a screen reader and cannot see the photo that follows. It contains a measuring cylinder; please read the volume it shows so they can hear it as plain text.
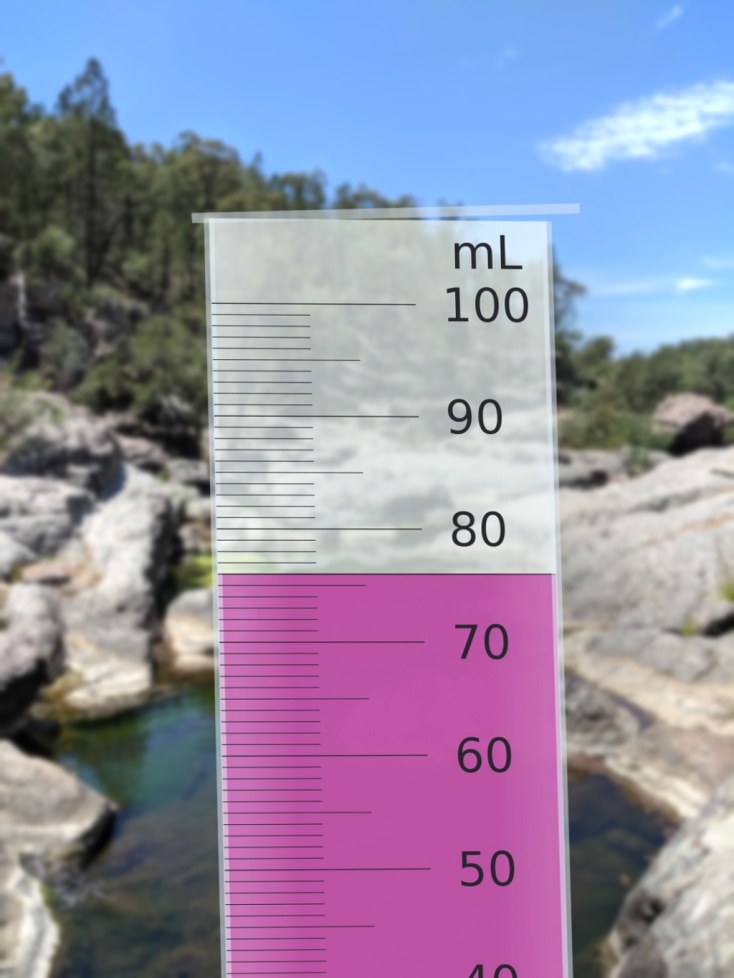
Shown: 76 mL
